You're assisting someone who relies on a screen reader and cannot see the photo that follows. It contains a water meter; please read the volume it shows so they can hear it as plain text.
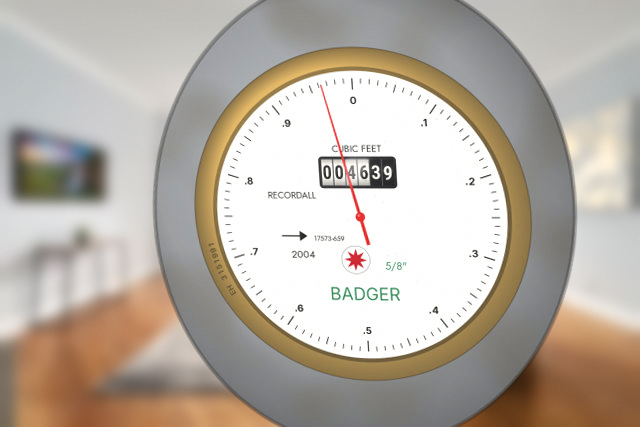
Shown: 4638.96 ft³
